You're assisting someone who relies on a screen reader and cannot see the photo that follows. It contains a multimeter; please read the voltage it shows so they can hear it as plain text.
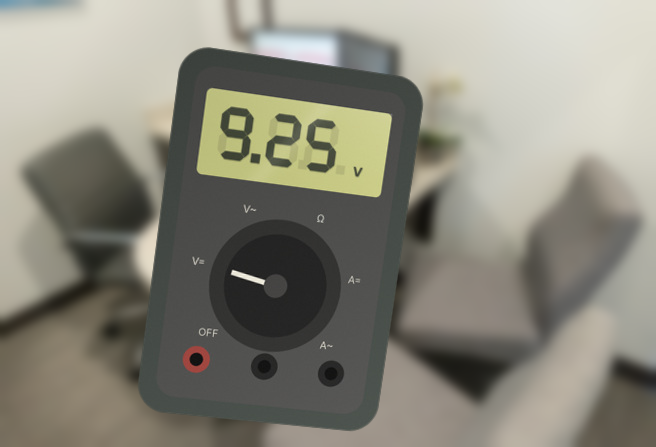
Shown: 9.25 V
